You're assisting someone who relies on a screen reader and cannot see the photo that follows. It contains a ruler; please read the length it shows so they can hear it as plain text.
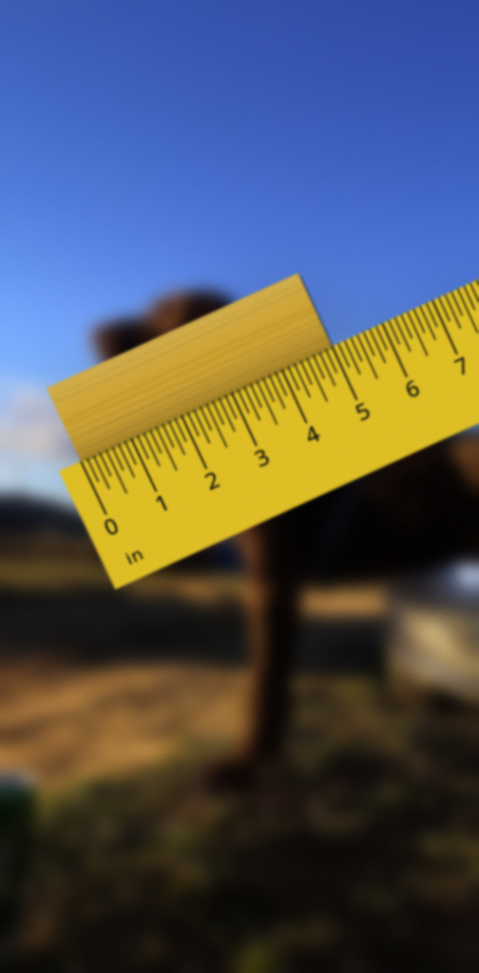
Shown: 5 in
